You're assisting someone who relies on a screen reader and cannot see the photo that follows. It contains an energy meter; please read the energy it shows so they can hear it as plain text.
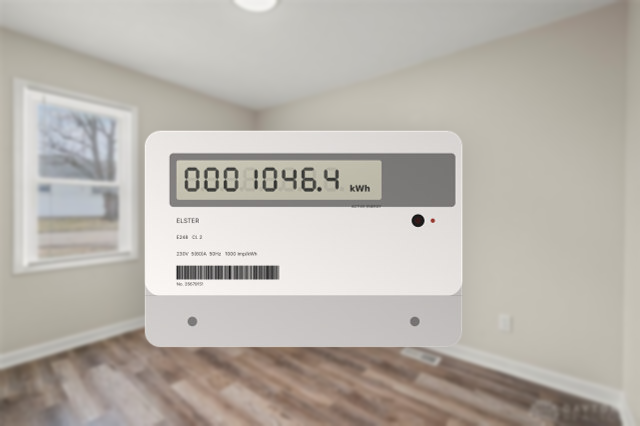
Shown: 1046.4 kWh
